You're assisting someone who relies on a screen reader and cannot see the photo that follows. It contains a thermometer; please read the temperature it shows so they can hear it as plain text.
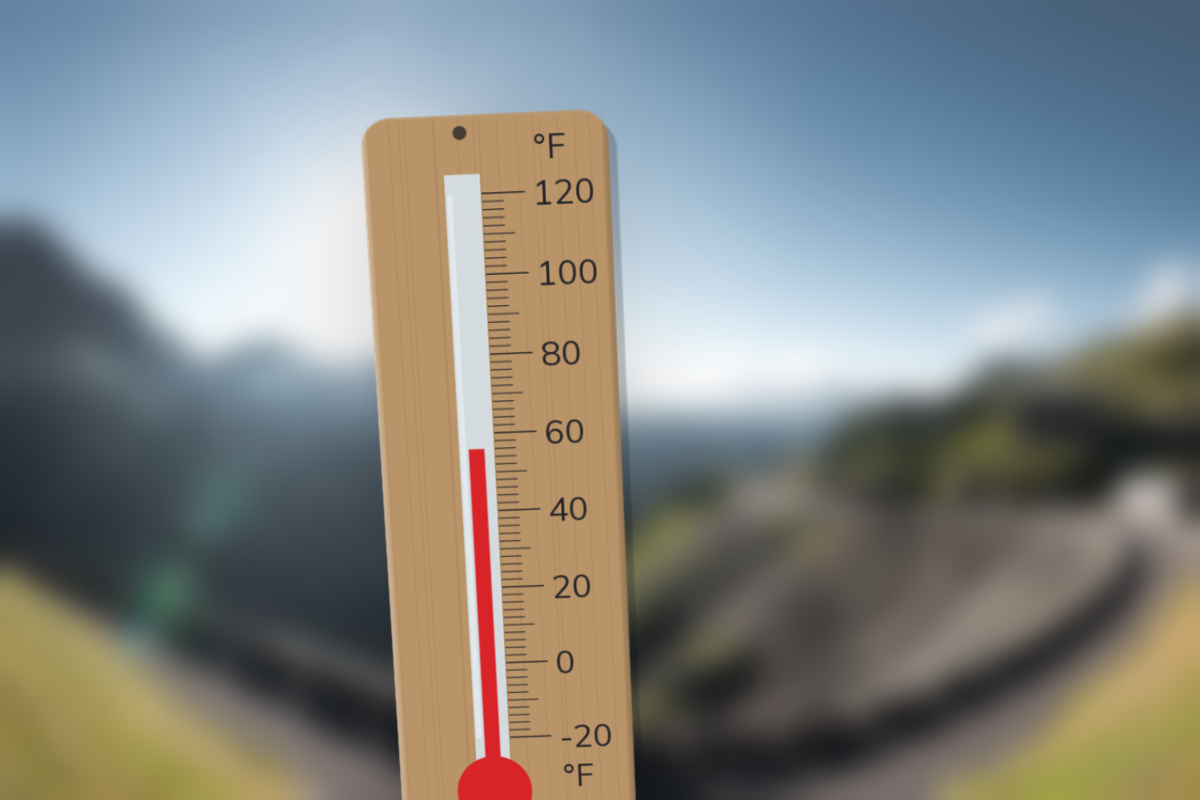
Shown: 56 °F
